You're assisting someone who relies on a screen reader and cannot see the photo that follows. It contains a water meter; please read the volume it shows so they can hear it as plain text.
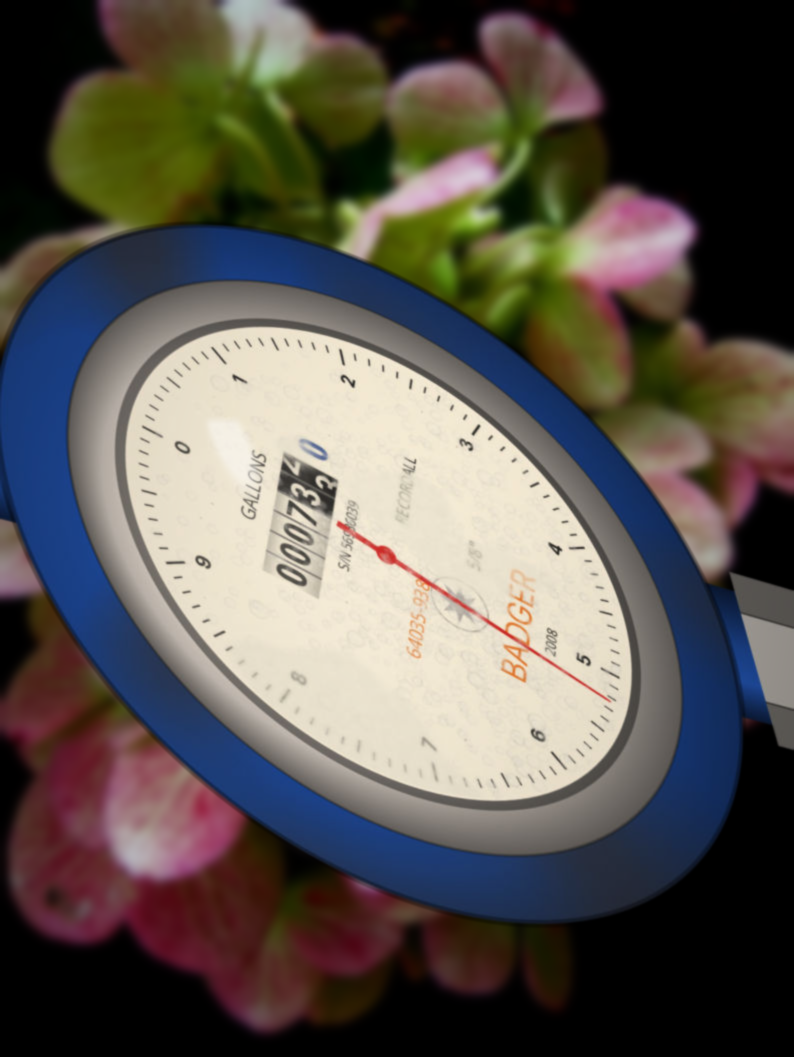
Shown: 7325.2 gal
